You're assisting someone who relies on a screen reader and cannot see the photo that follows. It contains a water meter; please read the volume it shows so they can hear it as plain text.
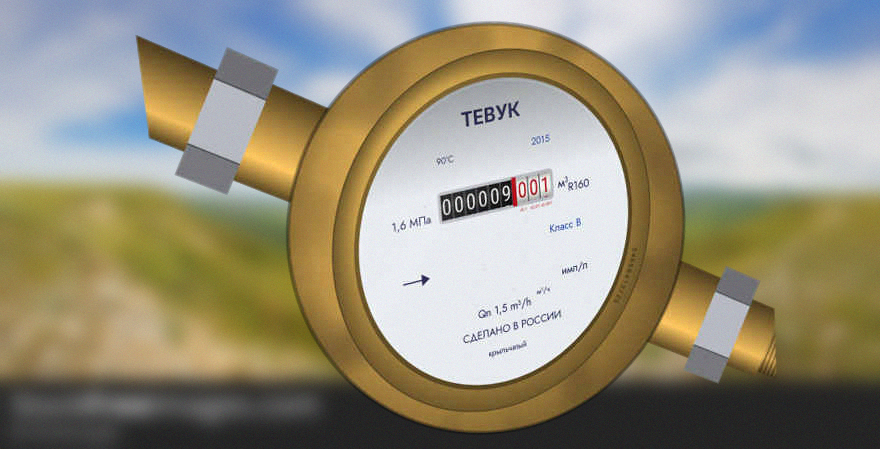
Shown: 9.001 m³
